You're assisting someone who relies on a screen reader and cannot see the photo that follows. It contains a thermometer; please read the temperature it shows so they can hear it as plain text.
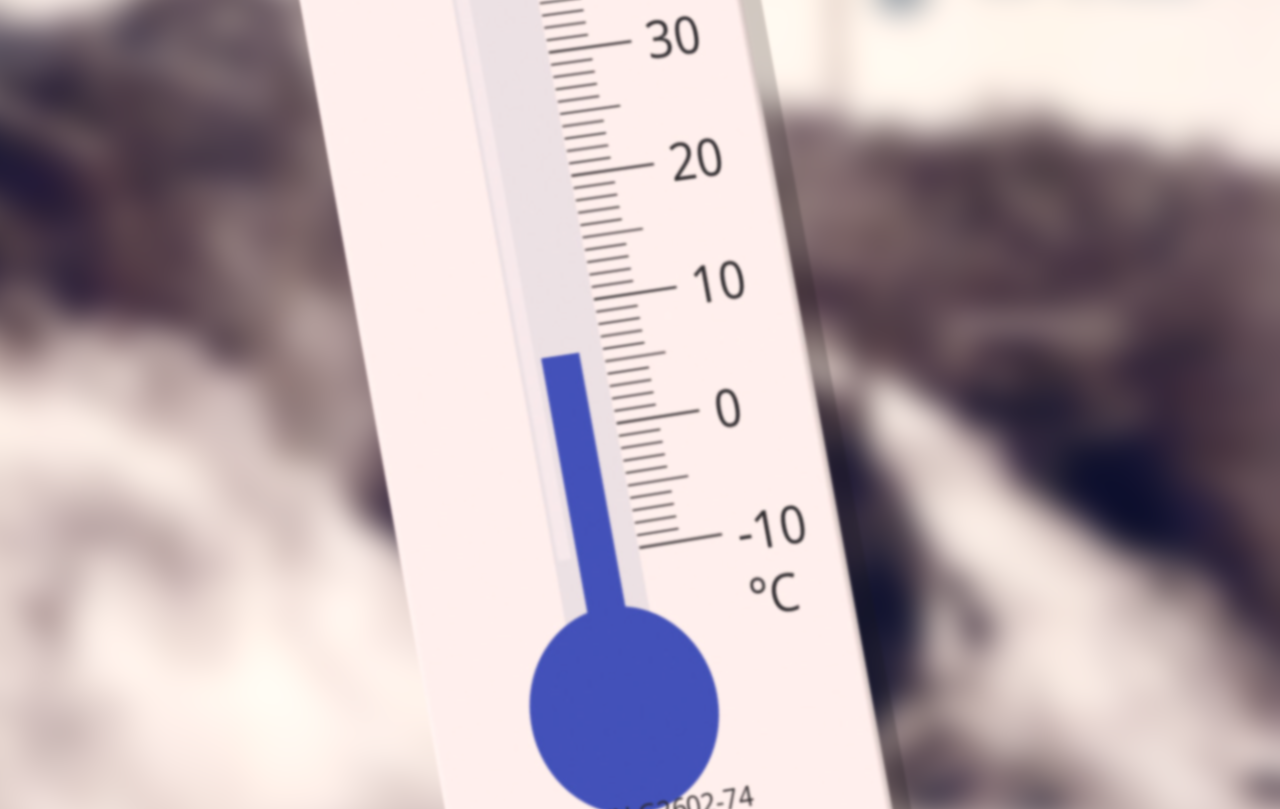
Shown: 6 °C
